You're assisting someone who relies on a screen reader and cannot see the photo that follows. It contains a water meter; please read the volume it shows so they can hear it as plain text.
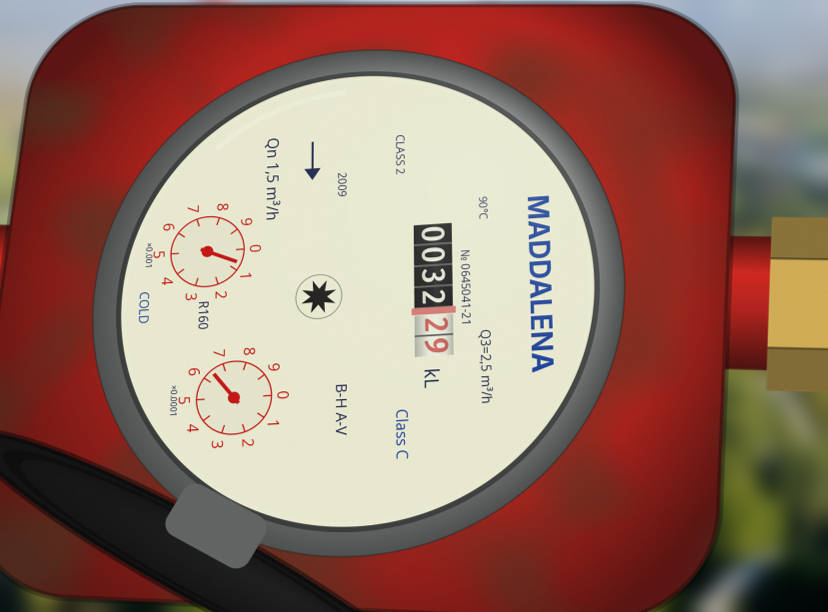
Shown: 32.2906 kL
